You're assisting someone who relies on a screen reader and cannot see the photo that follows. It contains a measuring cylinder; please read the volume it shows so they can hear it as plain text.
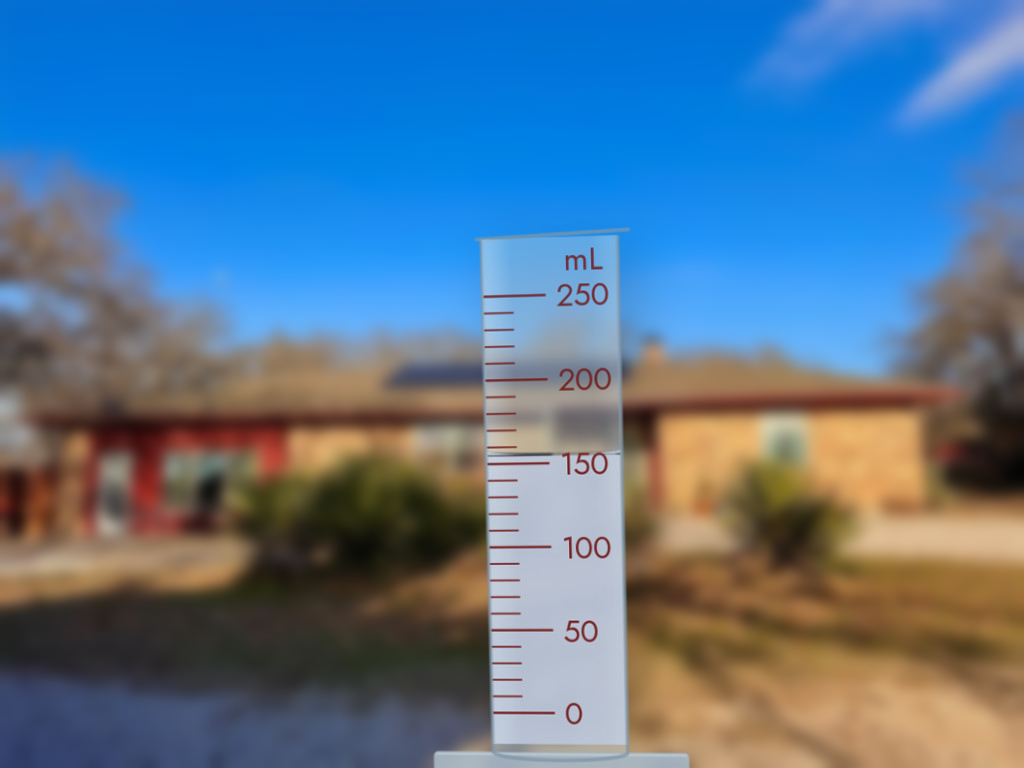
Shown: 155 mL
